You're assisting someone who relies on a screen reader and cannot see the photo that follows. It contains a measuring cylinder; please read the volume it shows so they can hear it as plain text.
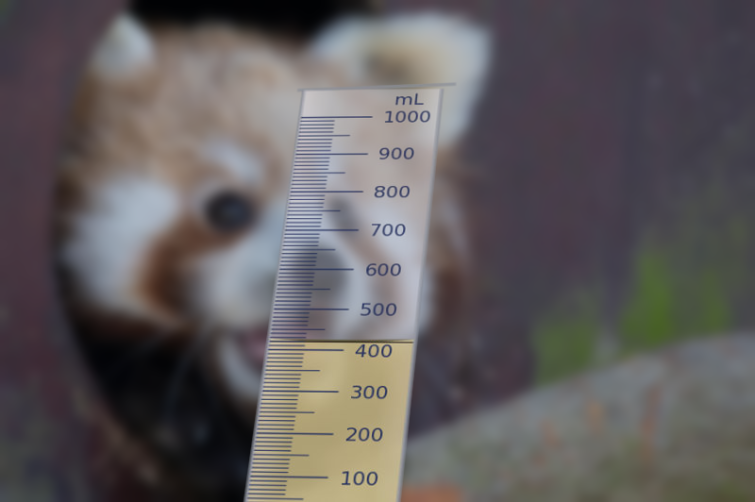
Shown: 420 mL
